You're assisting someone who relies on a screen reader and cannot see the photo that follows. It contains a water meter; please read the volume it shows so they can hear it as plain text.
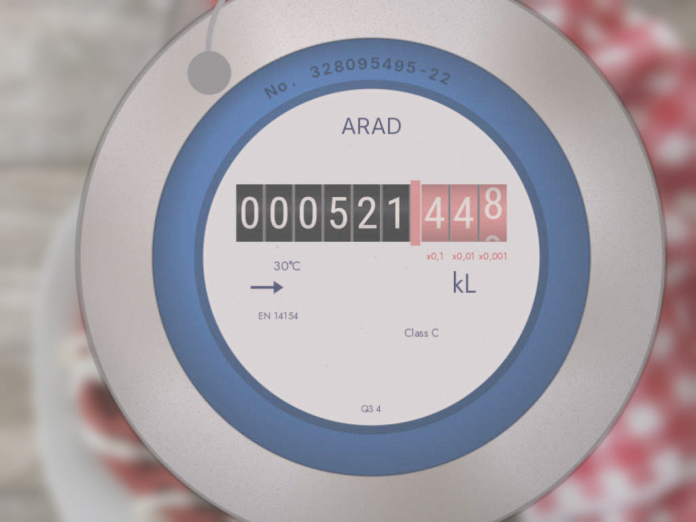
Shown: 521.448 kL
